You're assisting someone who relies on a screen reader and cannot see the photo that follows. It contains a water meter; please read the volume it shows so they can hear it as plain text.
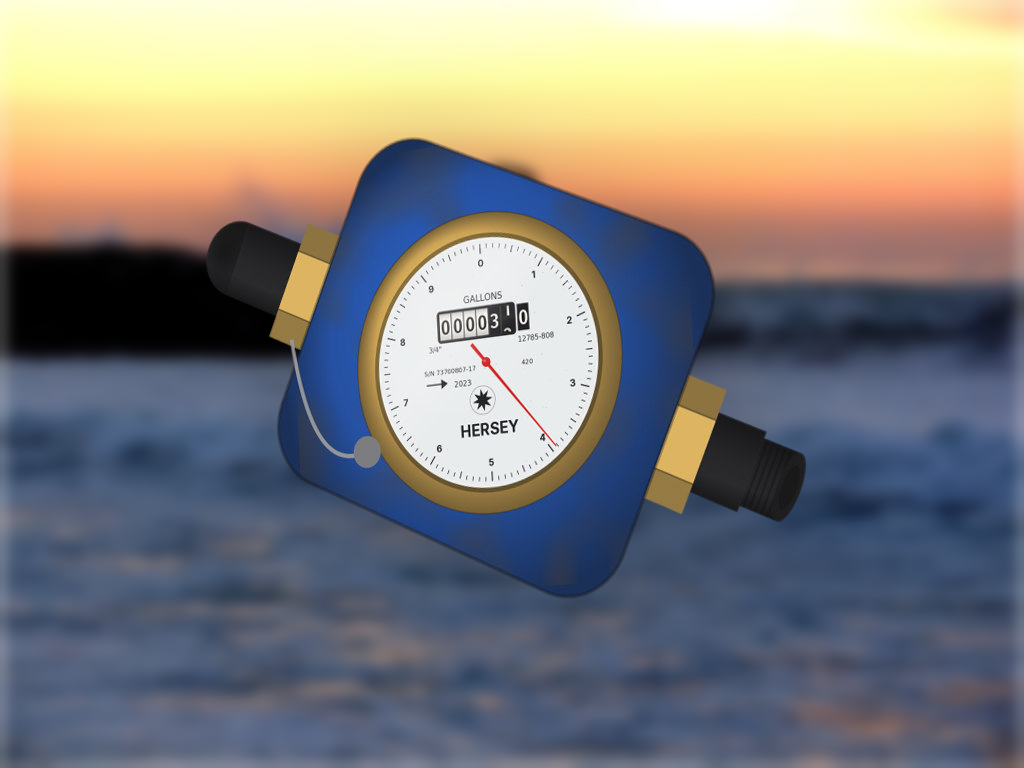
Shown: 313.9 gal
